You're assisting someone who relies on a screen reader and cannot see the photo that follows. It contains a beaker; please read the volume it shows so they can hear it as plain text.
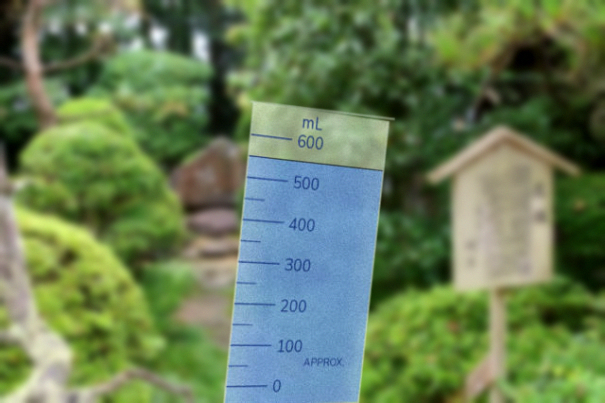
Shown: 550 mL
